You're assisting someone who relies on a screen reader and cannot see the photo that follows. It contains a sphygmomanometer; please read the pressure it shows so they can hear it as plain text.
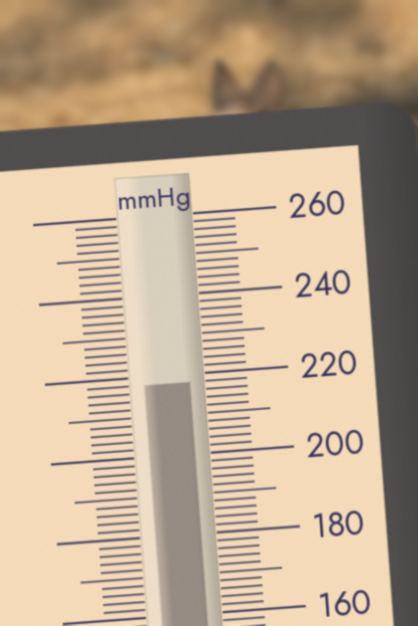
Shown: 218 mmHg
